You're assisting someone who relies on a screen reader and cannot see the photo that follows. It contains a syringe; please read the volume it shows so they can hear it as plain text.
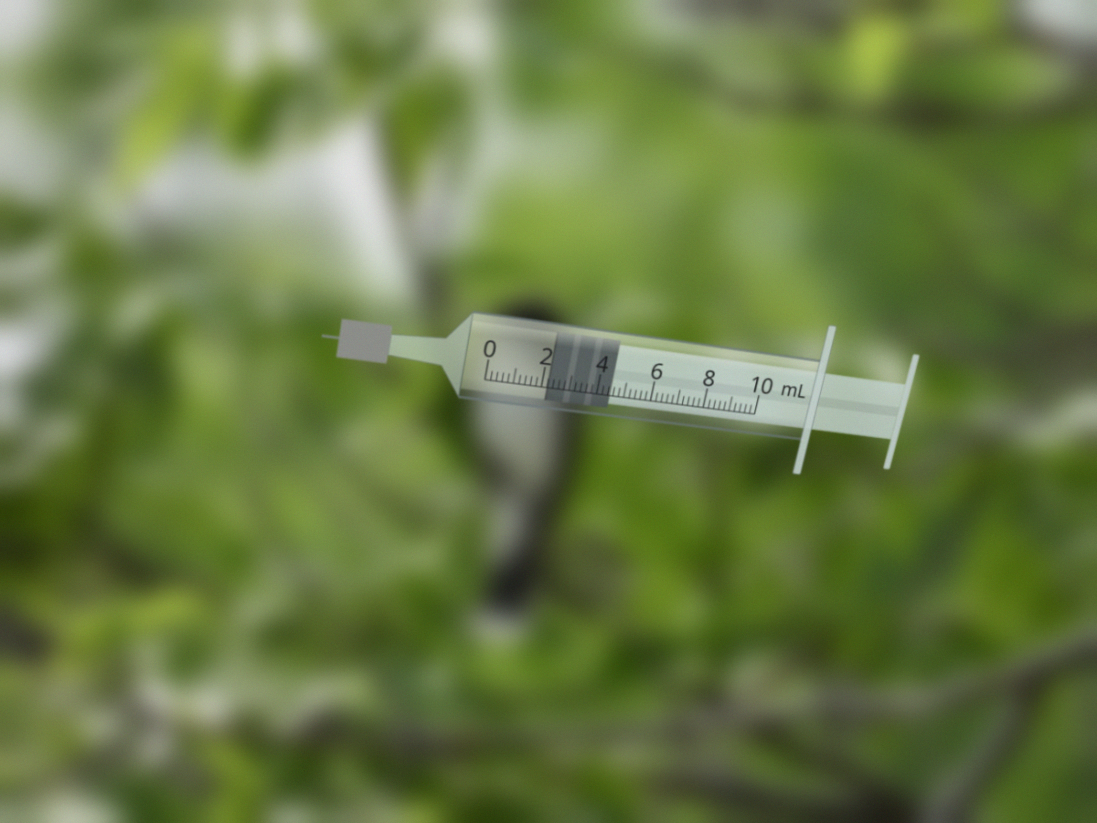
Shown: 2.2 mL
